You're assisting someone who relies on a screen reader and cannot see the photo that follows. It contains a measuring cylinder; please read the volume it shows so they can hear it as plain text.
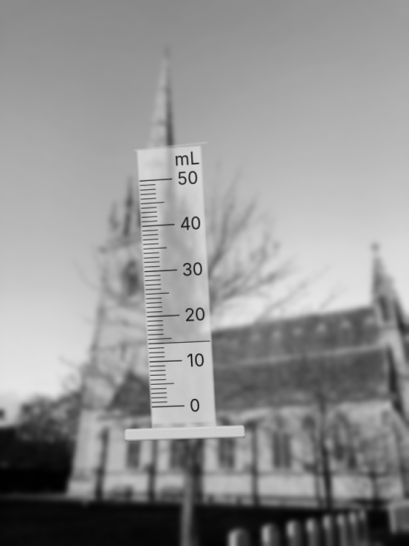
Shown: 14 mL
